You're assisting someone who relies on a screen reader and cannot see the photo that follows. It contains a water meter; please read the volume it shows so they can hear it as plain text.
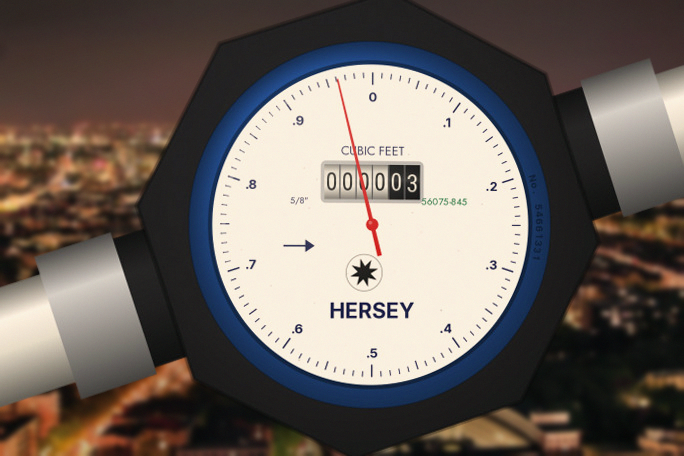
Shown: 2.96 ft³
